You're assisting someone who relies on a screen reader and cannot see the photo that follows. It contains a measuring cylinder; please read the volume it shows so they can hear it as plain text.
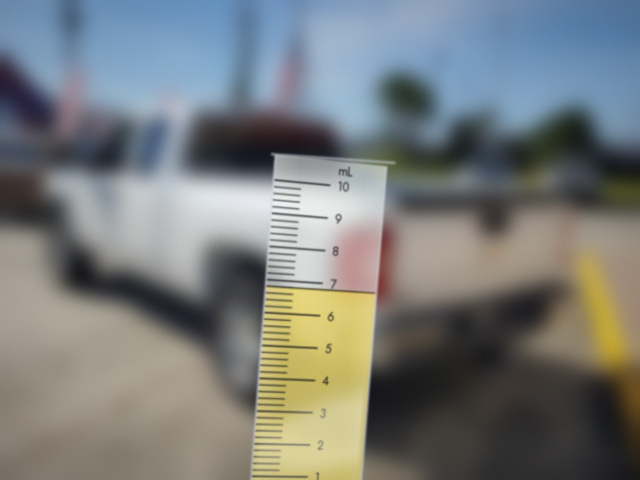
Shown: 6.8 mL
